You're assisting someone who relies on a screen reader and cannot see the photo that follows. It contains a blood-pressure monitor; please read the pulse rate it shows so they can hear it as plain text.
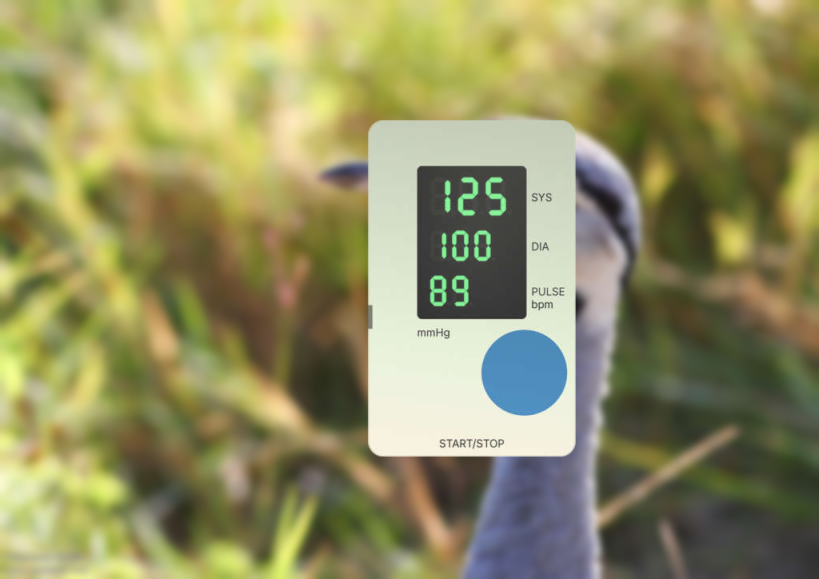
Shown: 89 bpm
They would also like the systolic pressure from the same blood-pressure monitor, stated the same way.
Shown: 125 mmHg
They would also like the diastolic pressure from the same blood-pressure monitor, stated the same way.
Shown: 100 mmHg
